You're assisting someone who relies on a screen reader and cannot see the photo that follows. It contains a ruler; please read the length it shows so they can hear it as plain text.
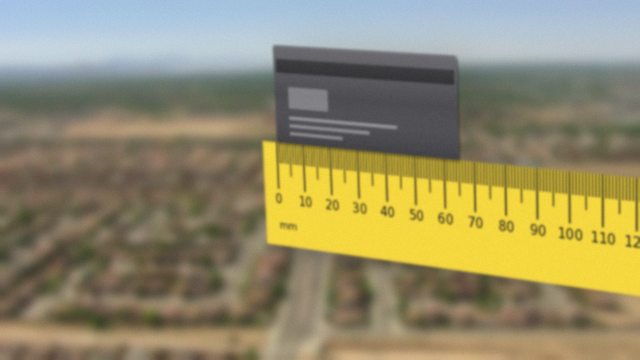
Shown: 65 mm
